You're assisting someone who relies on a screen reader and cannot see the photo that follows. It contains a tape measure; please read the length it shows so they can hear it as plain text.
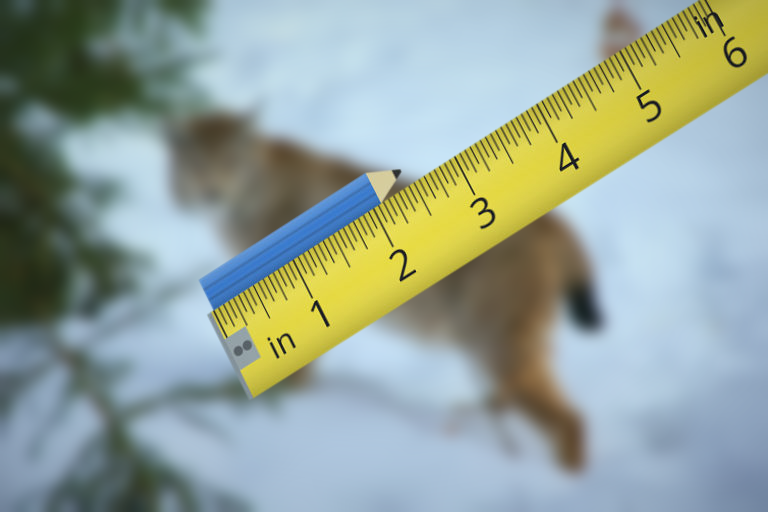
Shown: 2.4375 in
